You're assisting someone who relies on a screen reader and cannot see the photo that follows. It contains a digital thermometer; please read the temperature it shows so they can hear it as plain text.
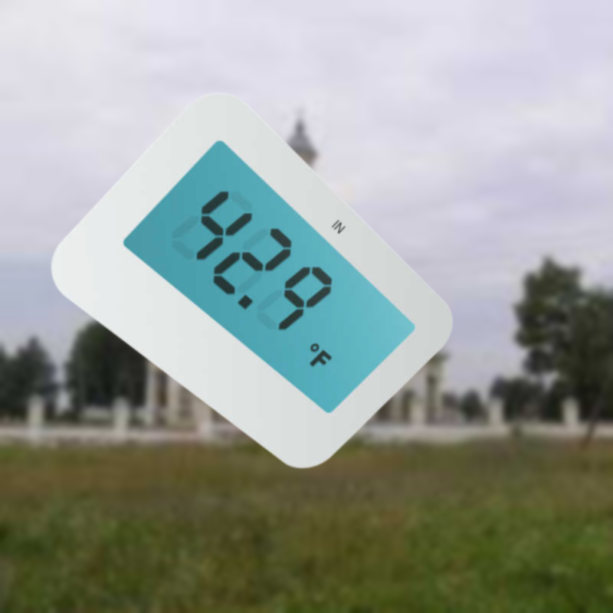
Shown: 42.9 °F
